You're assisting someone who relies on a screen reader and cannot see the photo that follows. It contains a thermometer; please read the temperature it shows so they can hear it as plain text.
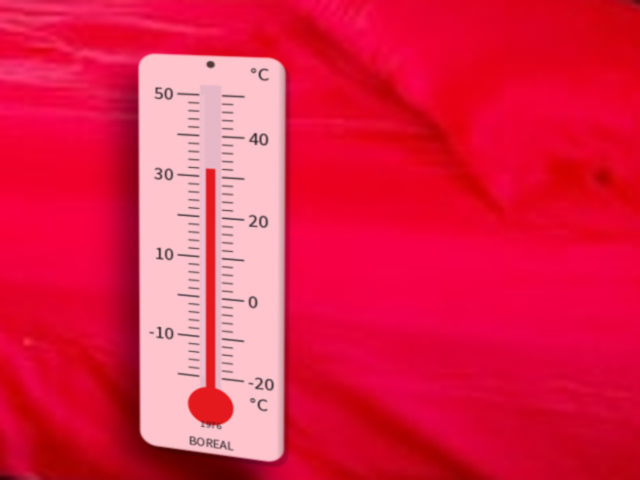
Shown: 32 °C
